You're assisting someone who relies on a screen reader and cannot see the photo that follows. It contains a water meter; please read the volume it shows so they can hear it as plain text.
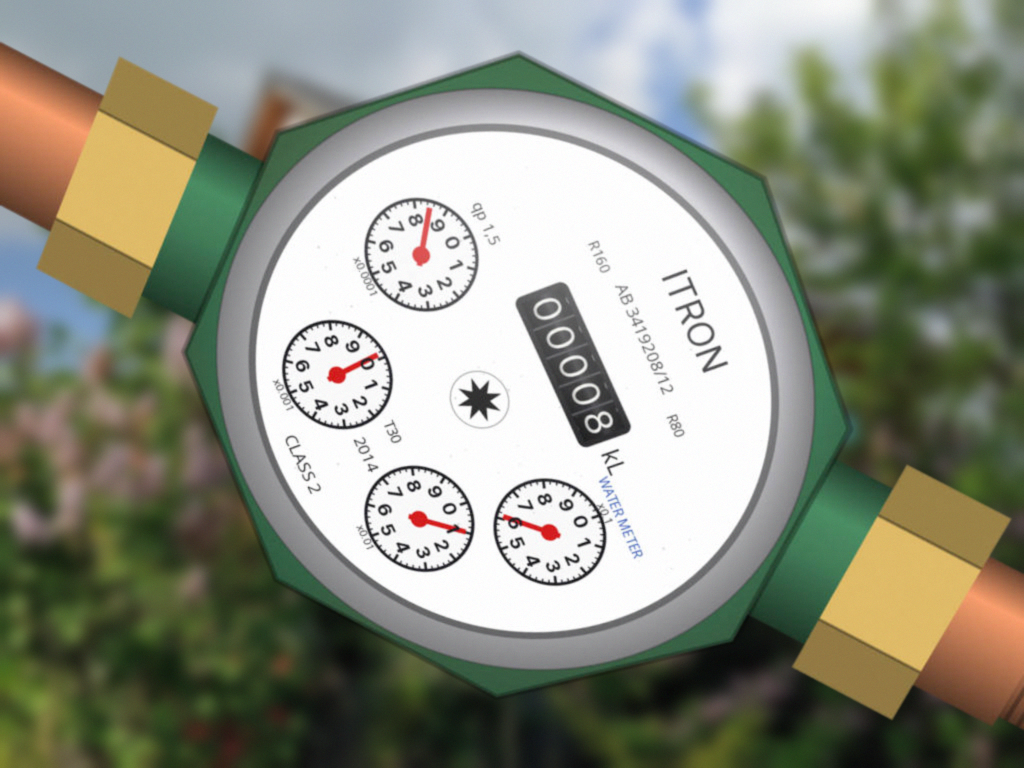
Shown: 8.6098 kL
